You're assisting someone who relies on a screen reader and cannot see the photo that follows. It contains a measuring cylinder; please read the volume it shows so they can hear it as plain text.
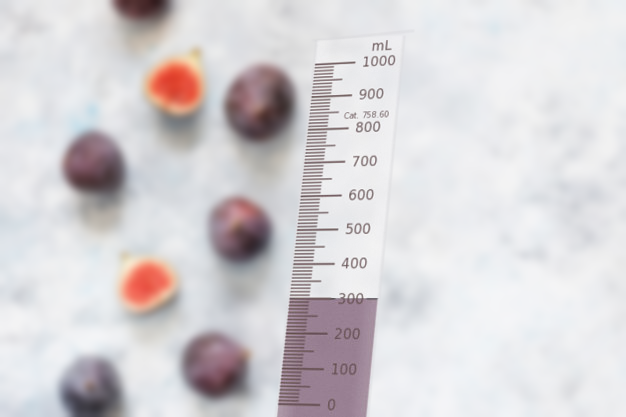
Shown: 300 mL
